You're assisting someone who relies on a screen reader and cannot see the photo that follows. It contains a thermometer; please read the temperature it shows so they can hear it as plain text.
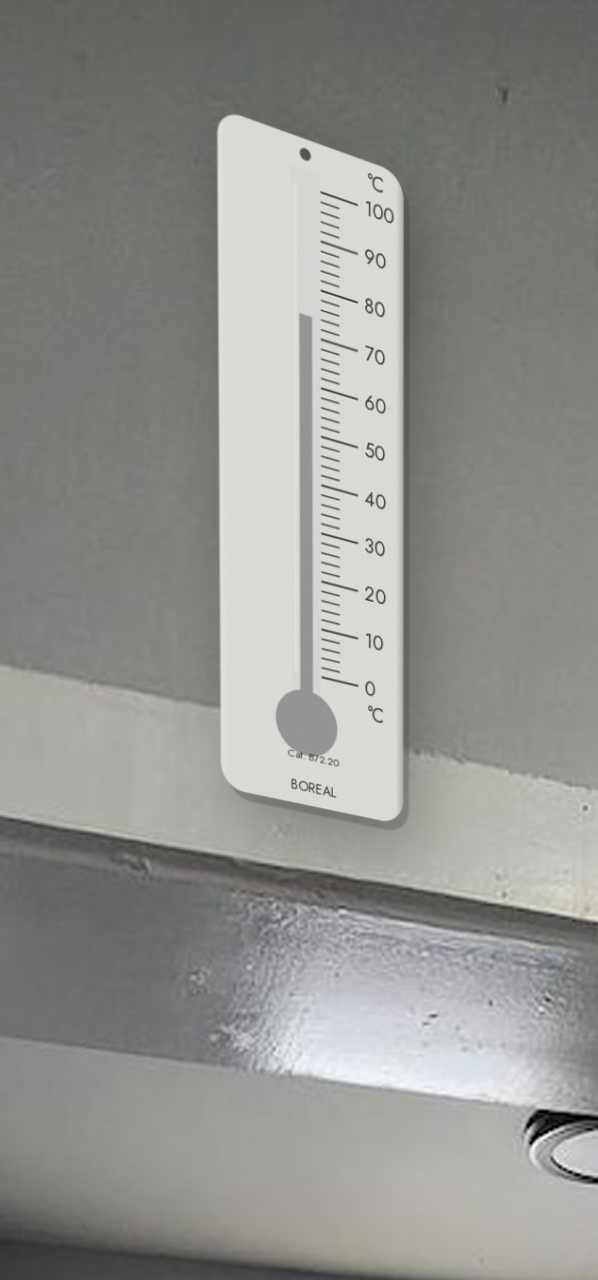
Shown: 74 °C
